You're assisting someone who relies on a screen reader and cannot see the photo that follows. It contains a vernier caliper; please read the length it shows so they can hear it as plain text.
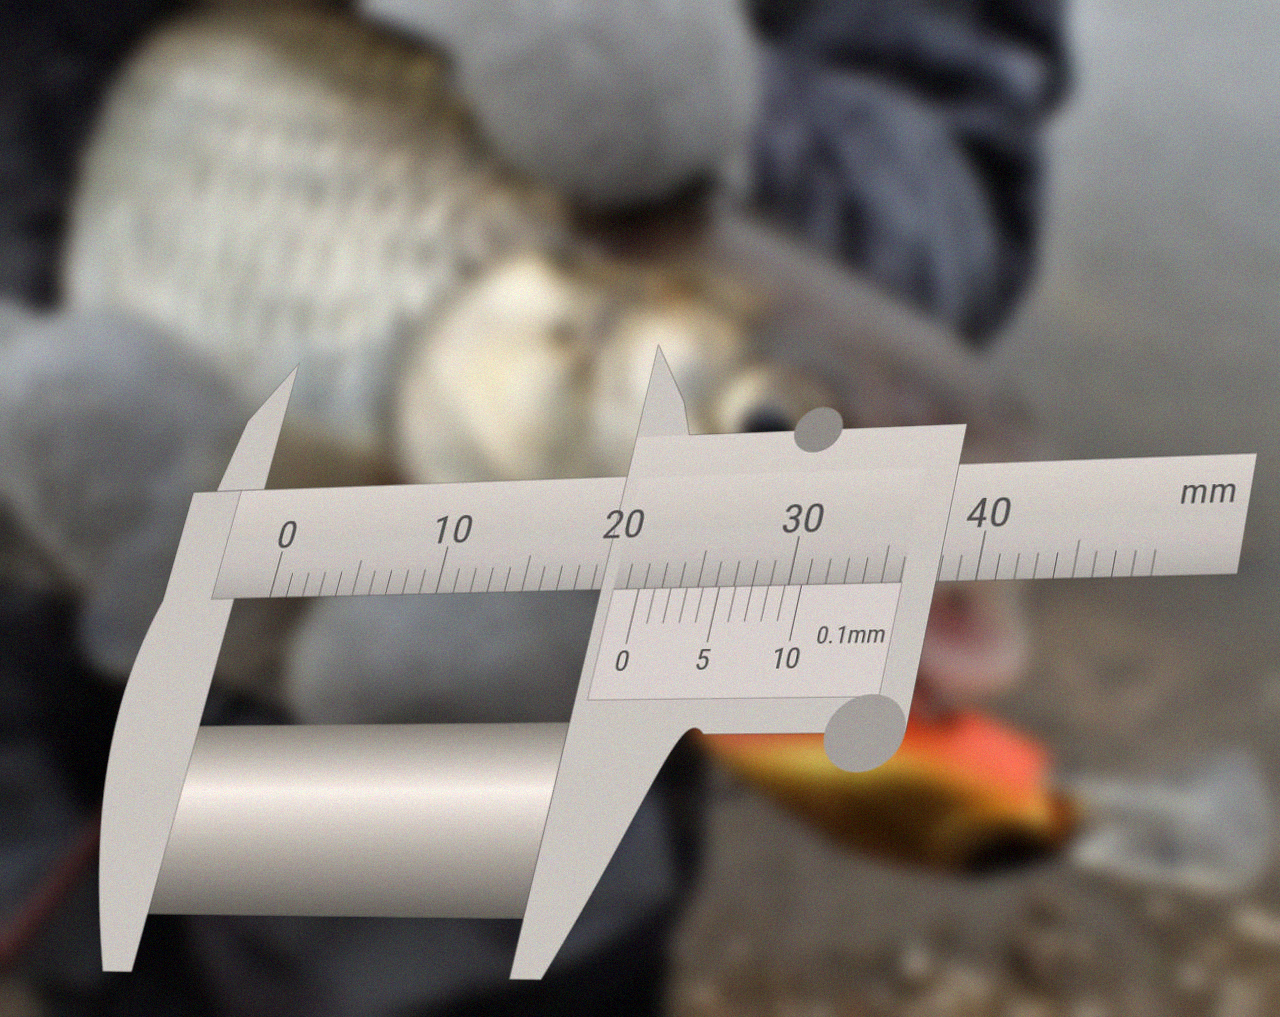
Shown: 21.7 mm
